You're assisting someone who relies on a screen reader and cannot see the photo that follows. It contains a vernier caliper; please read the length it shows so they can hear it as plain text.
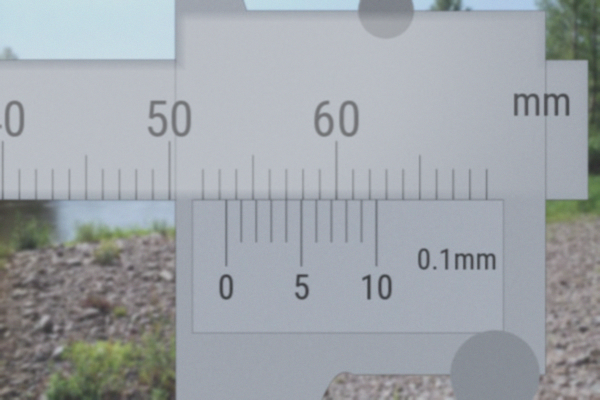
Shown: 53.4 mm
